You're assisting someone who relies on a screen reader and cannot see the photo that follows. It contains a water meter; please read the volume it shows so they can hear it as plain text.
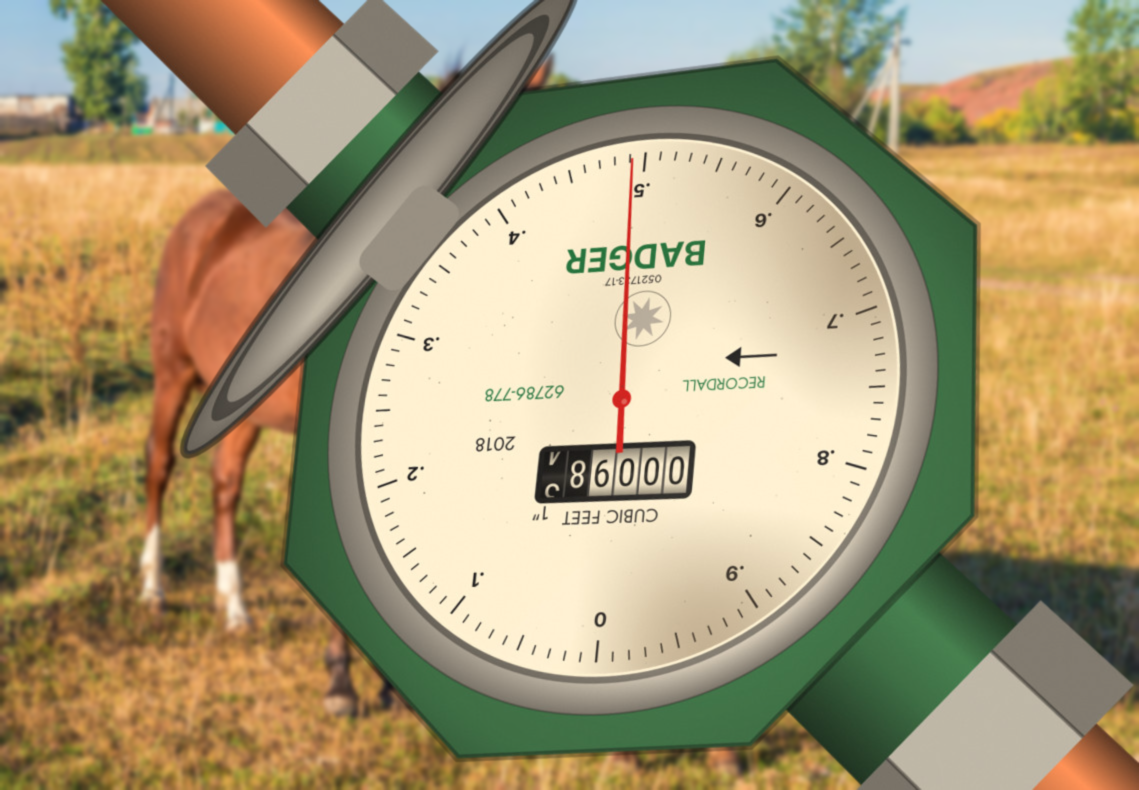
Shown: 983.49 ft³
